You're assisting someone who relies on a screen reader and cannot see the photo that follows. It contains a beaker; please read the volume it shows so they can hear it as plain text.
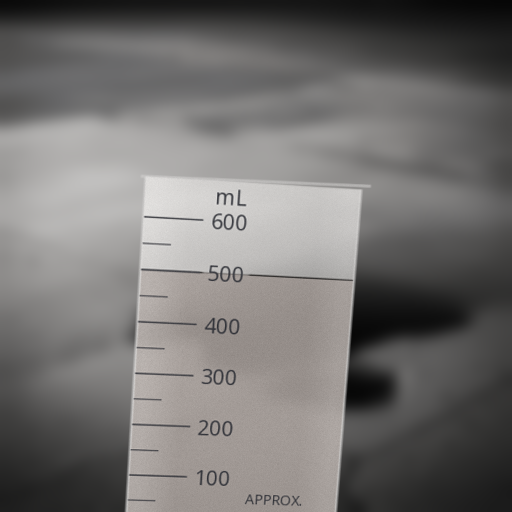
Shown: 500 mL
